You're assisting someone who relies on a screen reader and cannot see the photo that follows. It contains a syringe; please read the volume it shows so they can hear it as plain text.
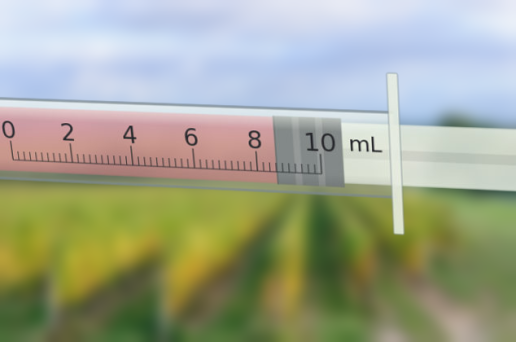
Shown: 8.6 mL
